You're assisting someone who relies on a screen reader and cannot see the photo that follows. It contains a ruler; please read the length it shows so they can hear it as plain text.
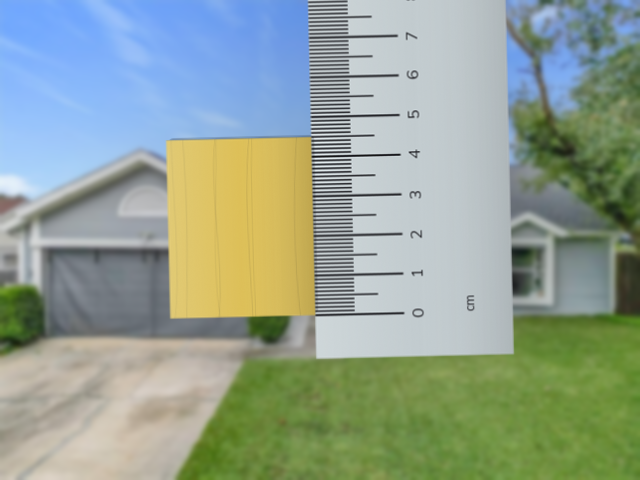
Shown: 4.5 cm
